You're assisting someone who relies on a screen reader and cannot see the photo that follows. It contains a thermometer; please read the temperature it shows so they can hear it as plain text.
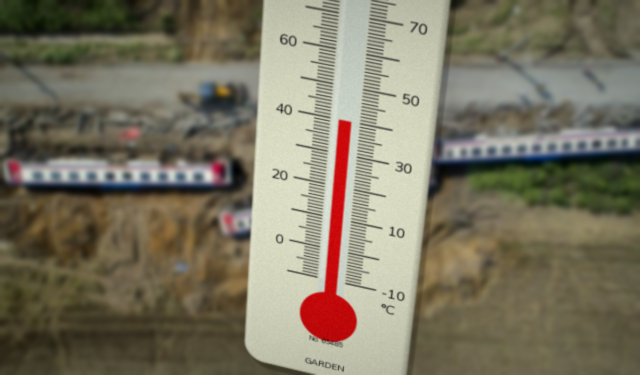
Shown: 40 °C
